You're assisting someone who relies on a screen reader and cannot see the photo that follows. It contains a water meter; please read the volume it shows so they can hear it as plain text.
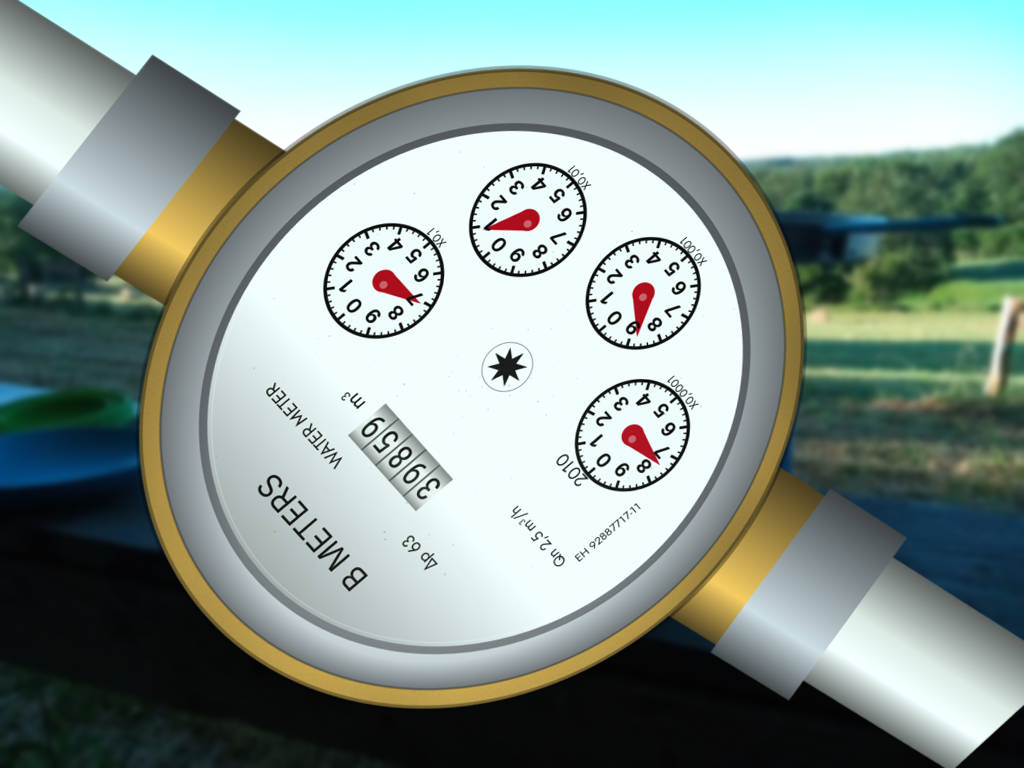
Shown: 39859.7087 m³
